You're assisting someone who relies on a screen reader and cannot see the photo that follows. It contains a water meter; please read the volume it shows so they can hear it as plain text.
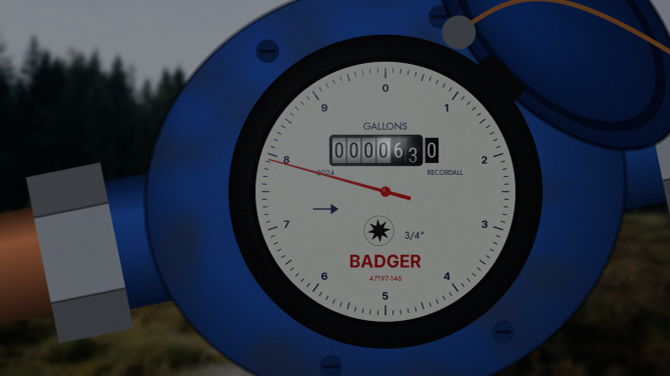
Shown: 627.9 gal
